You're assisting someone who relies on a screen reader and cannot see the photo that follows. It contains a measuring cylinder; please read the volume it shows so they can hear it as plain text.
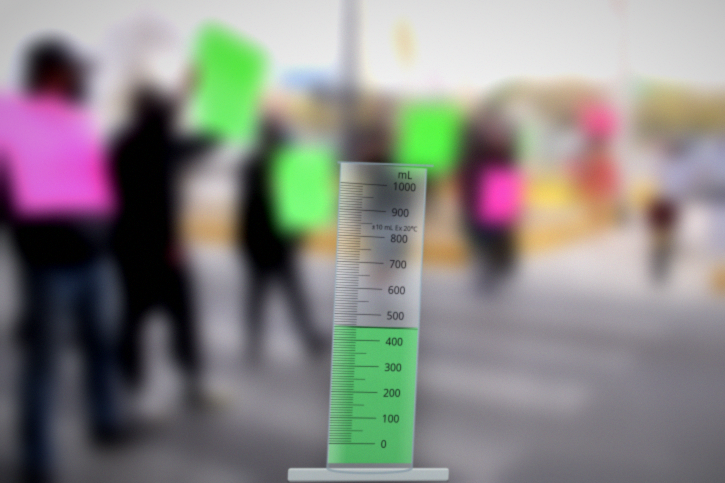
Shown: 450 mL
